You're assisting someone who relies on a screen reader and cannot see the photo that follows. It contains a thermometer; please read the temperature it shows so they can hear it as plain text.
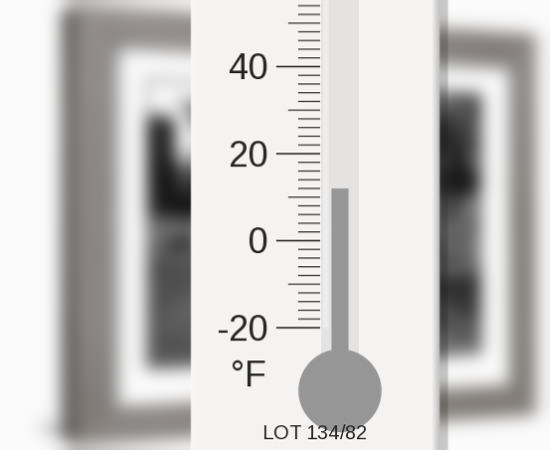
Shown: 12 °F
